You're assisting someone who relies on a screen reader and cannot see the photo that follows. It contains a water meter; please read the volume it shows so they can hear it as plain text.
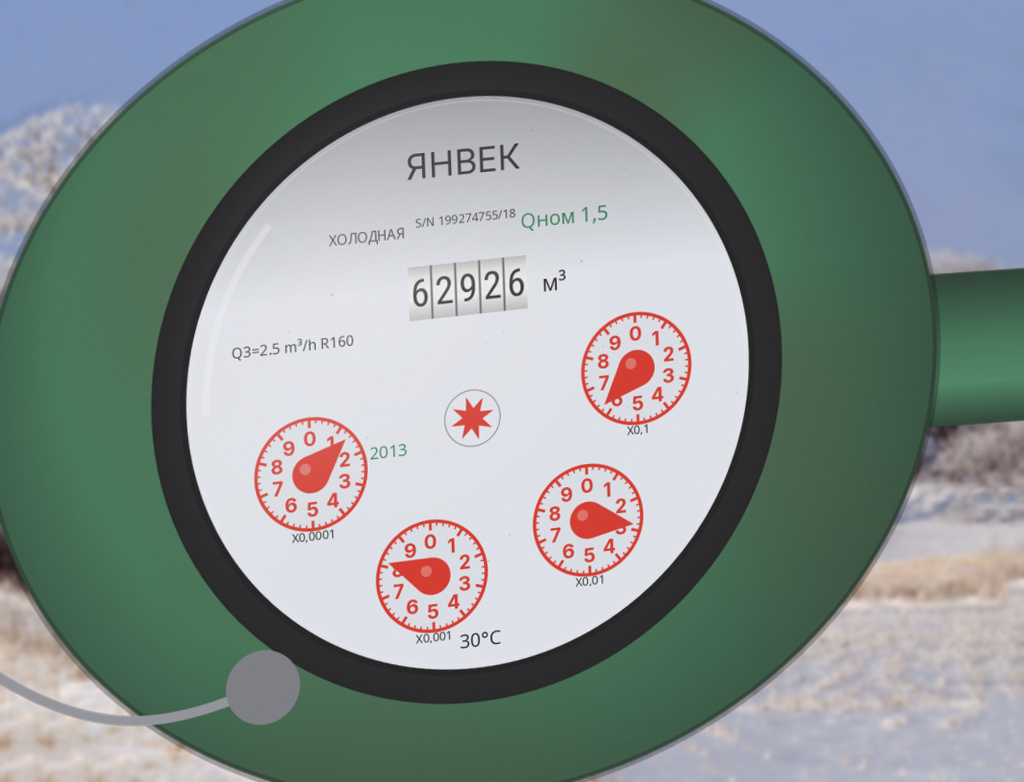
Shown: 62926.6281 m³
